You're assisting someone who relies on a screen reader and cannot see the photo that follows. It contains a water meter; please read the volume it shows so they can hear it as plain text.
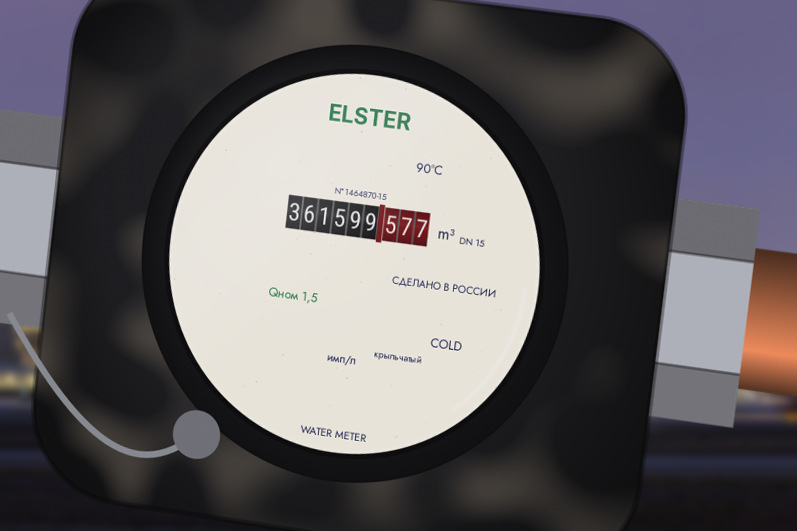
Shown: 361599.577 m³
